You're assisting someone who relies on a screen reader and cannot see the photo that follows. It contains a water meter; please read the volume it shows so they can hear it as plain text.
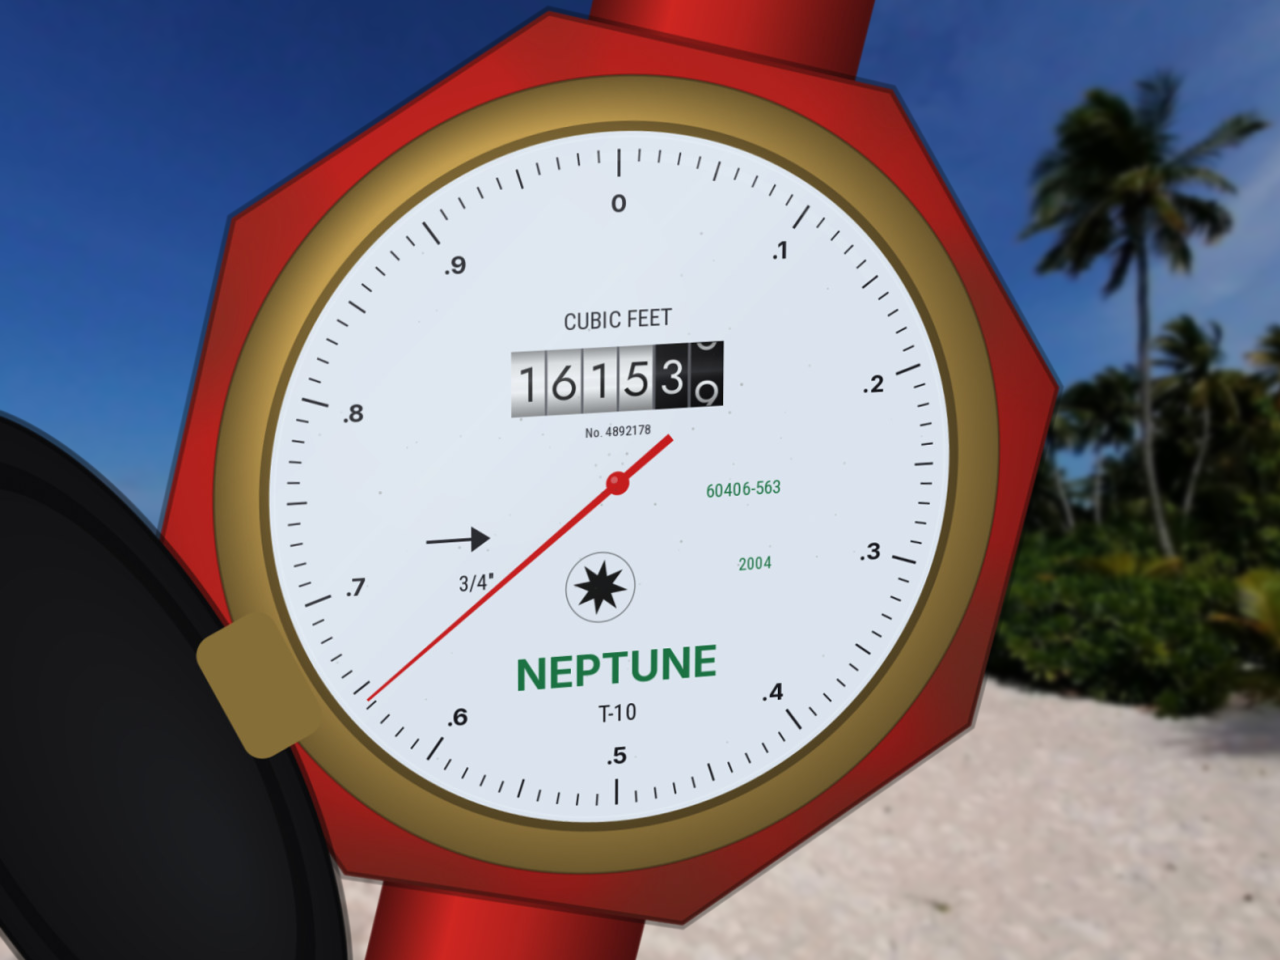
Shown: 161538.64 ft³
